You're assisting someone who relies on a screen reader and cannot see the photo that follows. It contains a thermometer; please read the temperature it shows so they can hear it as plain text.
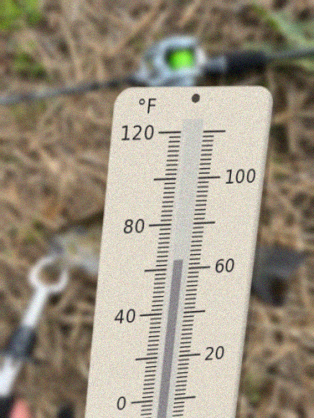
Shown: 64 °F
